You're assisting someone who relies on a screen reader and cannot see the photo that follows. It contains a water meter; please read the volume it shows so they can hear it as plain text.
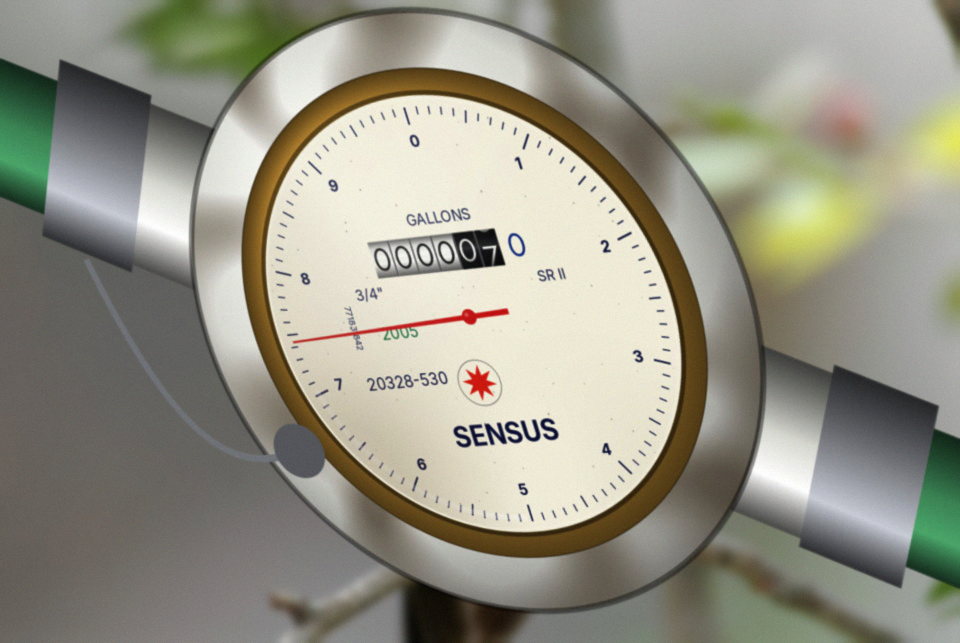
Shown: 67.4 gal
